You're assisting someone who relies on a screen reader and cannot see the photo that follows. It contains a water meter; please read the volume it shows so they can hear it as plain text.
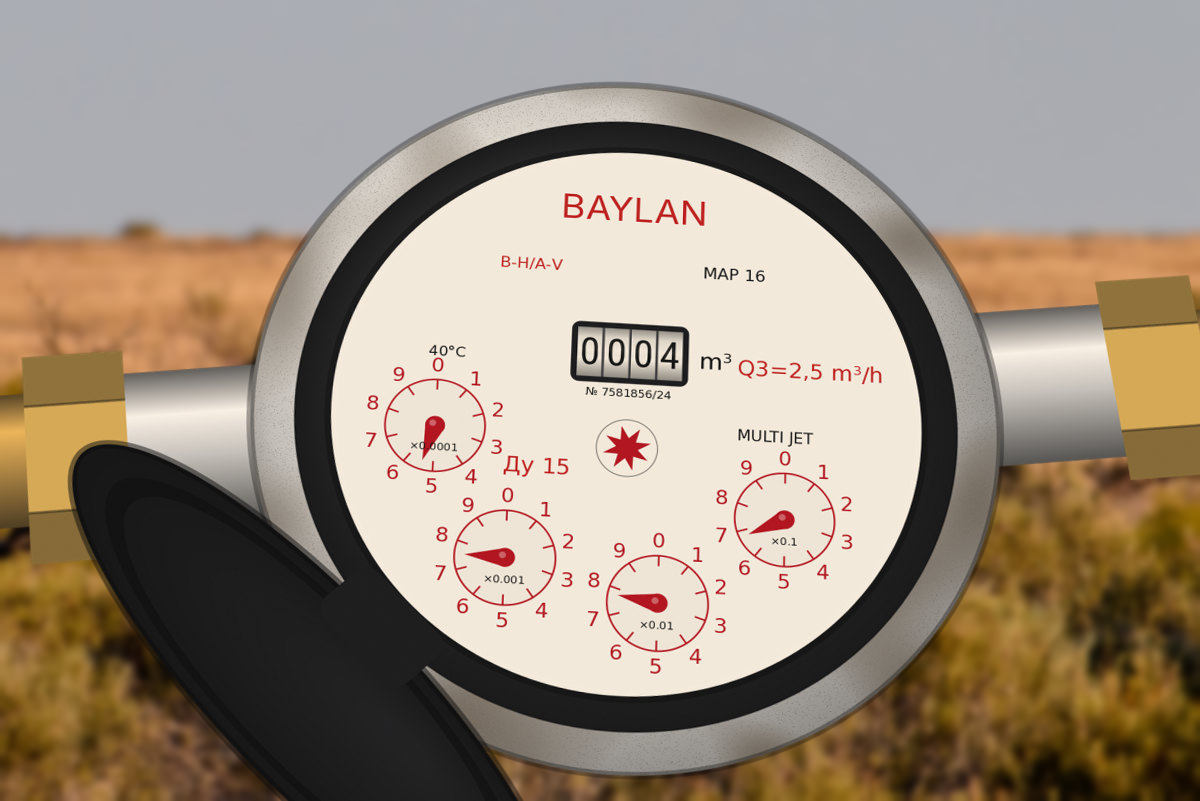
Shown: 4.6775 m³
